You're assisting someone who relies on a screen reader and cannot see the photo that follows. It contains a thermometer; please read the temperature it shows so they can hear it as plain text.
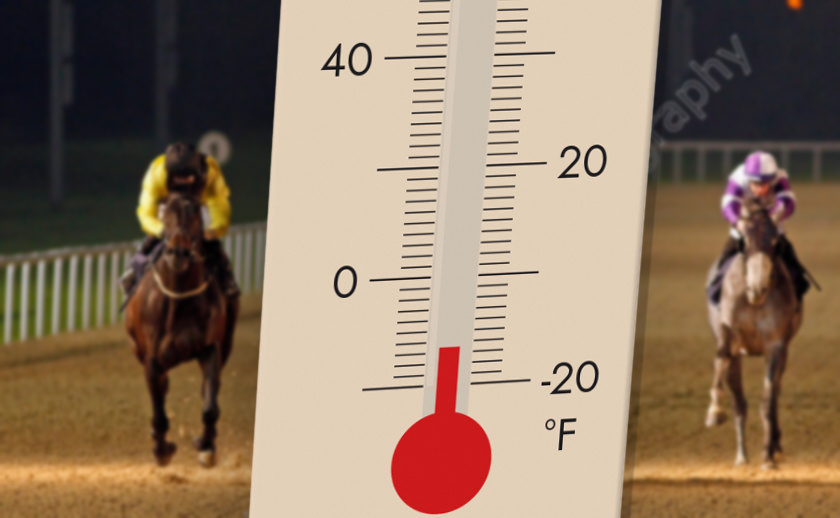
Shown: -13 °F
